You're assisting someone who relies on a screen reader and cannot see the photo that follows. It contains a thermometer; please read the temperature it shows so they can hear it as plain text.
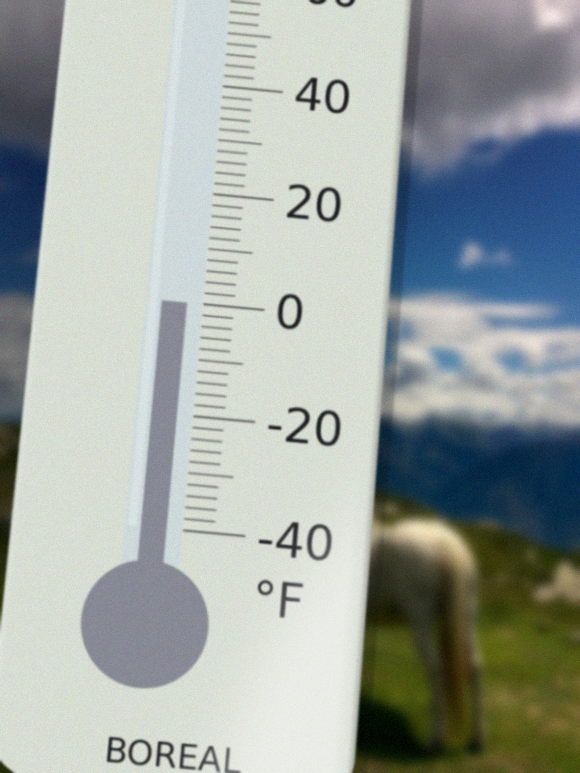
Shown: 0 °F
